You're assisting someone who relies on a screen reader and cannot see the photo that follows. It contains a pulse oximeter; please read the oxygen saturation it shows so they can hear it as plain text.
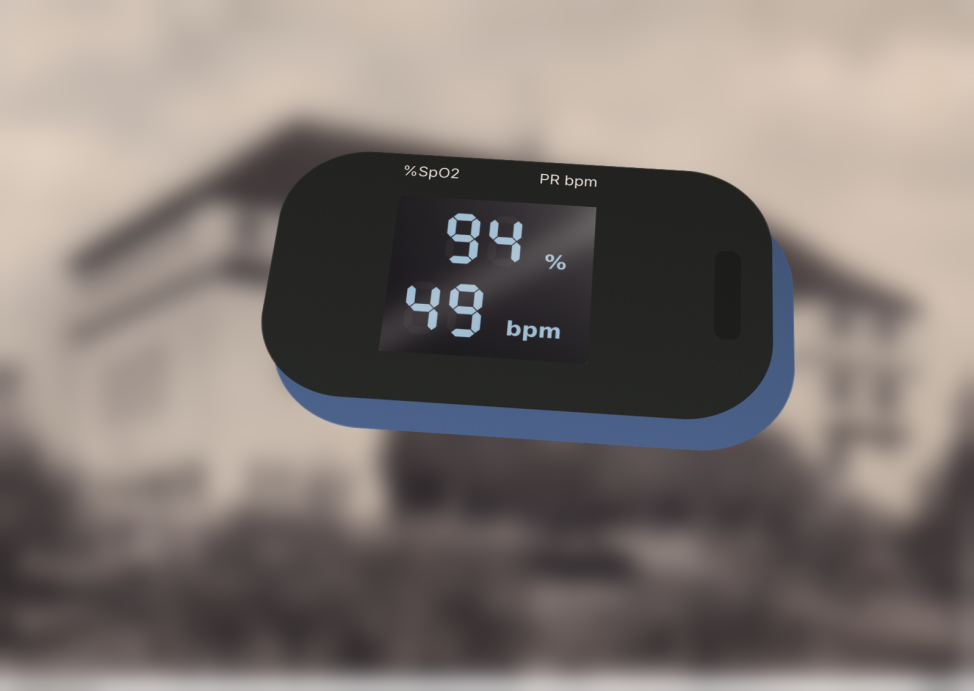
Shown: 94 %
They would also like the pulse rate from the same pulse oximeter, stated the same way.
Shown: 49 bpm
